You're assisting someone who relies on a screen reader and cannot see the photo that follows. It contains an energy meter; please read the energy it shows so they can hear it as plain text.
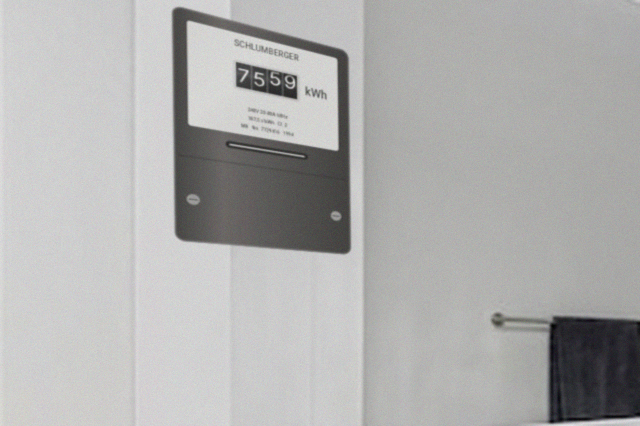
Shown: 7559 kWh
